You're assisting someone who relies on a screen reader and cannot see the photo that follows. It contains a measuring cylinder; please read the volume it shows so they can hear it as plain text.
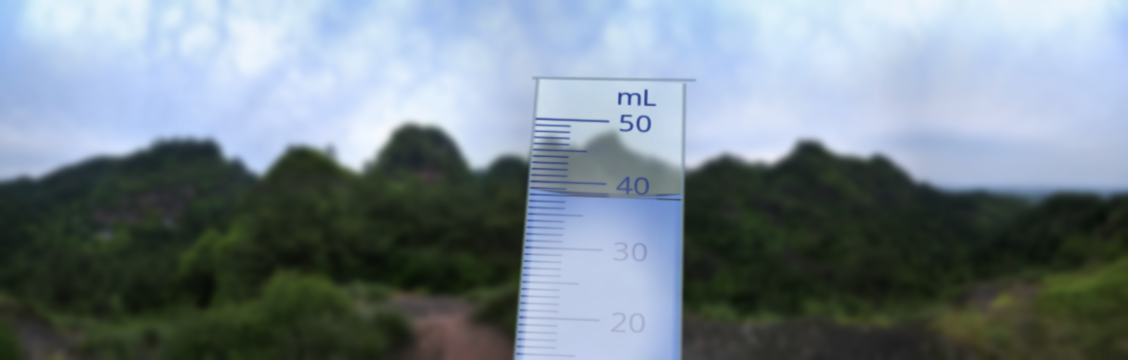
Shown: 38 mL
